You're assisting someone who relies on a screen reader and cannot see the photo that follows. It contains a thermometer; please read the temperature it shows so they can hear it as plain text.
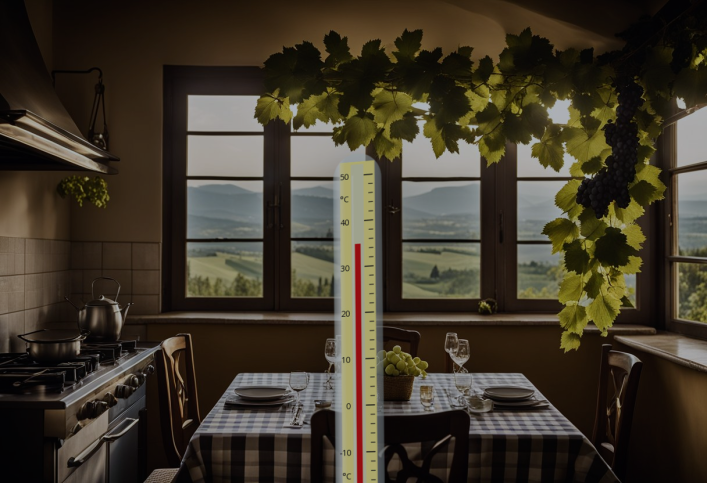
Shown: 35 °C
